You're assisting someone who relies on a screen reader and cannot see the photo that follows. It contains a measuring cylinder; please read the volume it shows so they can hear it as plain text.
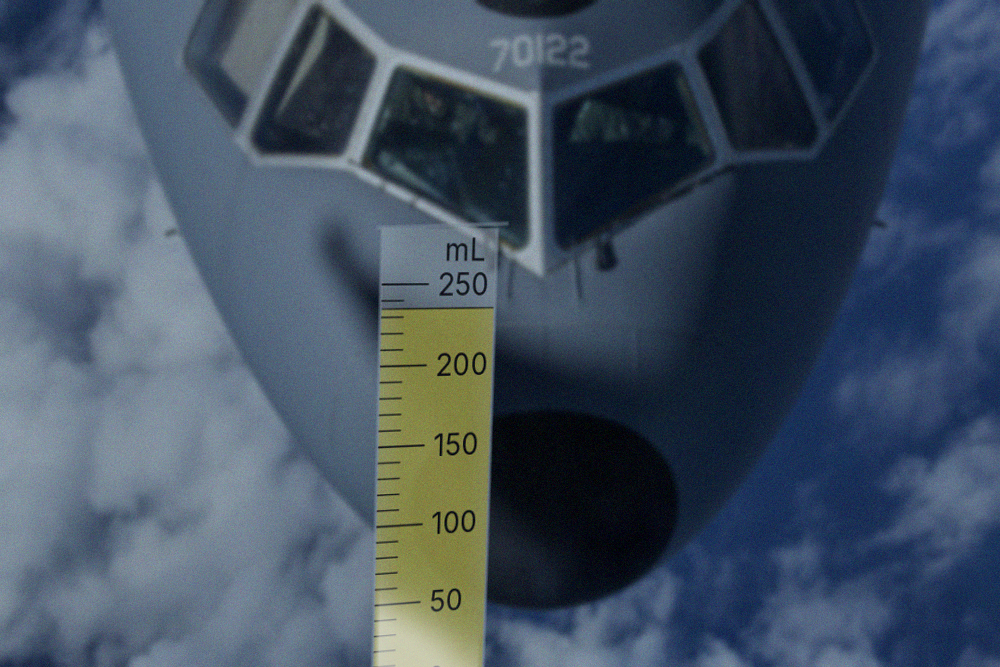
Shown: 235 mL
